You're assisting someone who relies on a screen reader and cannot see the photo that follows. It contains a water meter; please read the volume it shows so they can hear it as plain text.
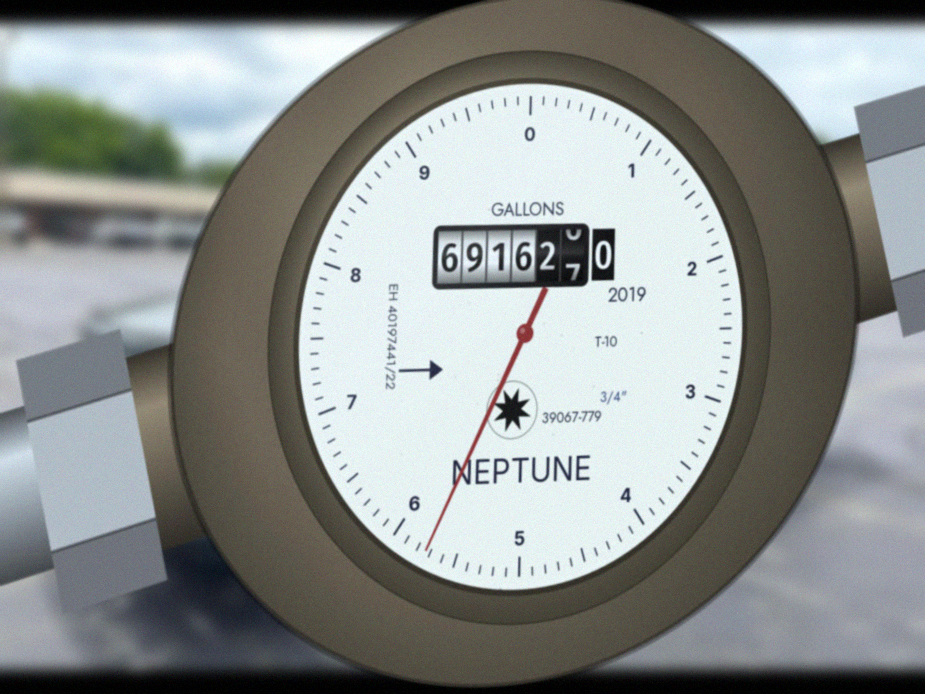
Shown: 6916265.7 gal
